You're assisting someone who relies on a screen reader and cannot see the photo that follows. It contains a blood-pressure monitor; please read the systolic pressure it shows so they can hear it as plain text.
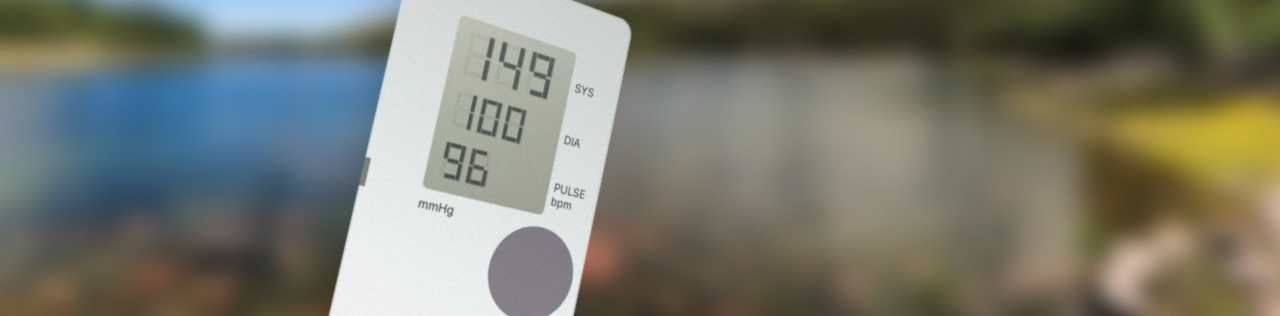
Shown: 149 mmHg
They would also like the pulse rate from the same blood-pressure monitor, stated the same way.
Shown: 96 bpm
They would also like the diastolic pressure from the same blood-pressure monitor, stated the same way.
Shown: 100 mmHg
